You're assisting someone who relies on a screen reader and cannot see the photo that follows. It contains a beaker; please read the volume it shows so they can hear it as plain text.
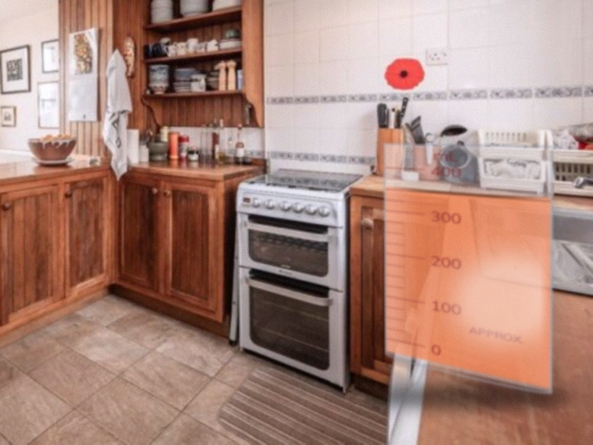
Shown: 350 mL
